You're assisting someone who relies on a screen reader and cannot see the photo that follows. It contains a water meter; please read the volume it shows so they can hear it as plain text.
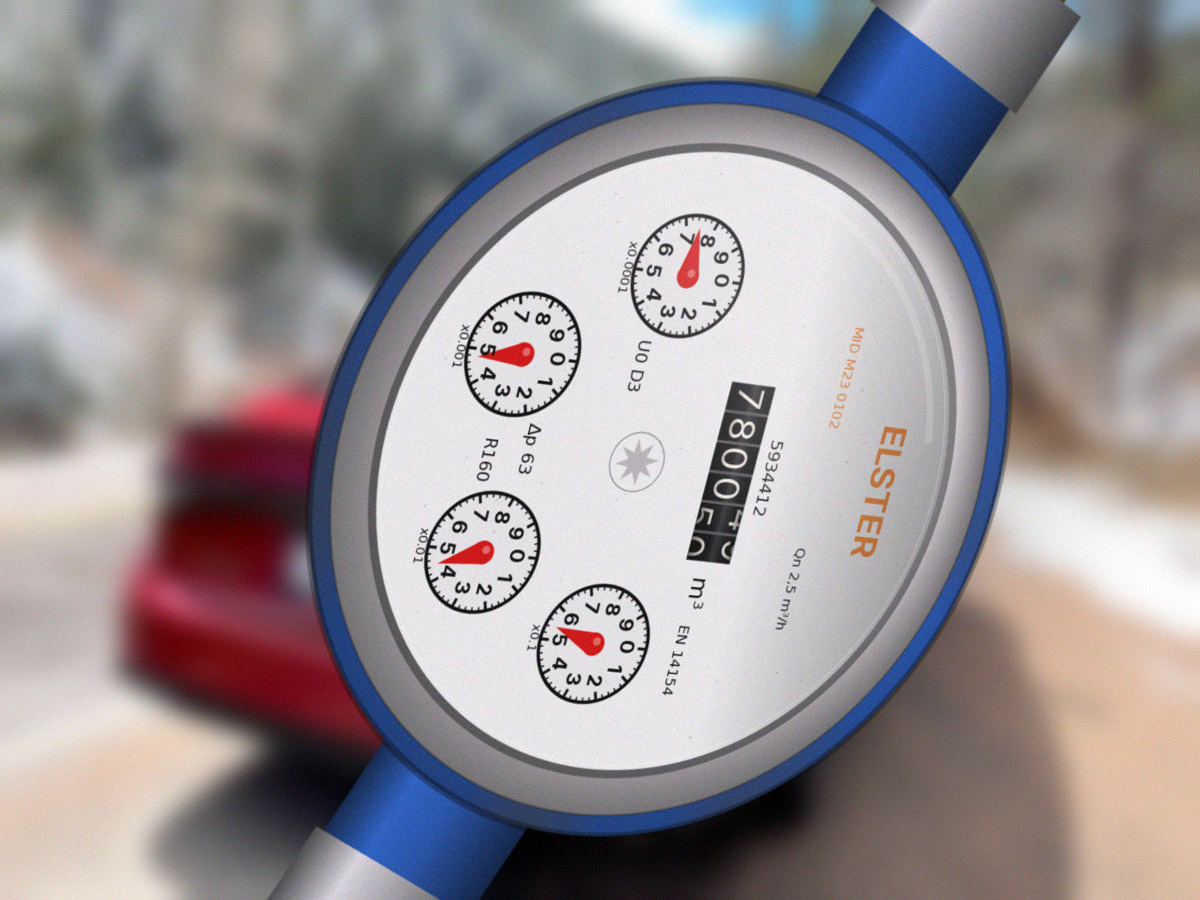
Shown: 780049.5447 m³
